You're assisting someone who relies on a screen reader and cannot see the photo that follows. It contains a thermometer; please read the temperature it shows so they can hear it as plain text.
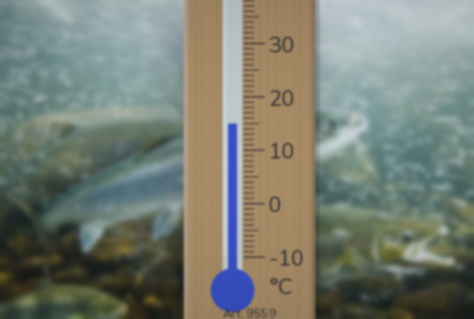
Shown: 15 °C
